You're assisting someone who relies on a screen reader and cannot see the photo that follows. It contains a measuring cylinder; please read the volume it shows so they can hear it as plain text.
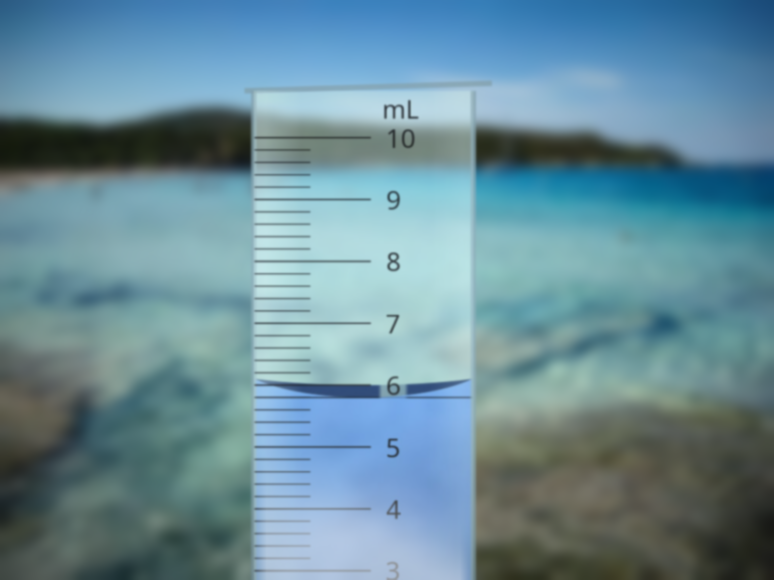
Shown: 5.8 mL
